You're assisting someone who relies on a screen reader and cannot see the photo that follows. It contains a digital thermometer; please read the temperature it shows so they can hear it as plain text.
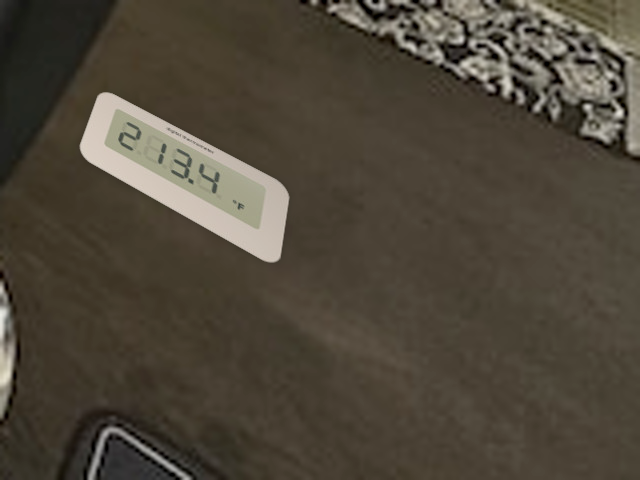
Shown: 213.4 °F
